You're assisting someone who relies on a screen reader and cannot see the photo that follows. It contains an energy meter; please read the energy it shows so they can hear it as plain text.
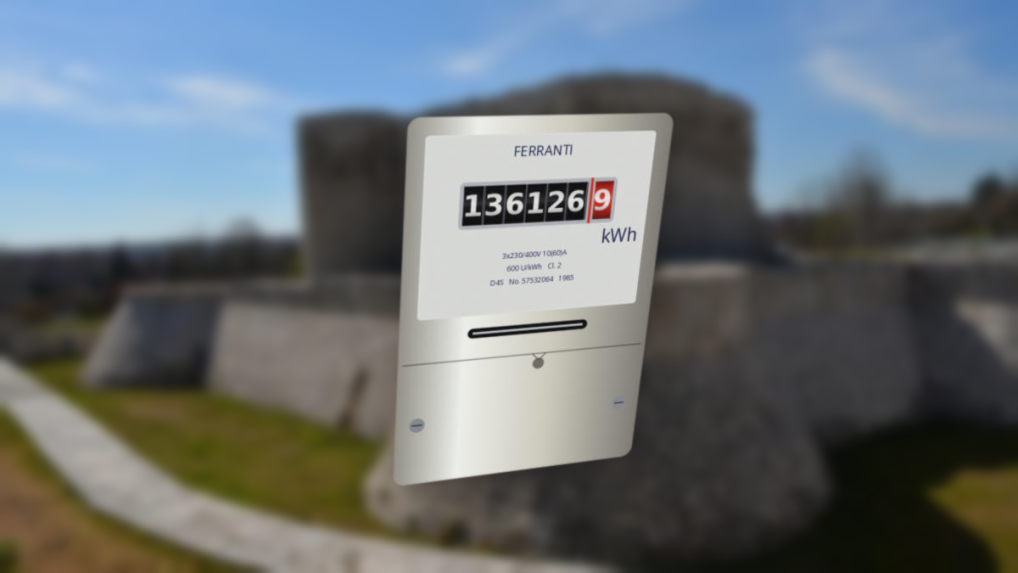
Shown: 136126.9 kWh
